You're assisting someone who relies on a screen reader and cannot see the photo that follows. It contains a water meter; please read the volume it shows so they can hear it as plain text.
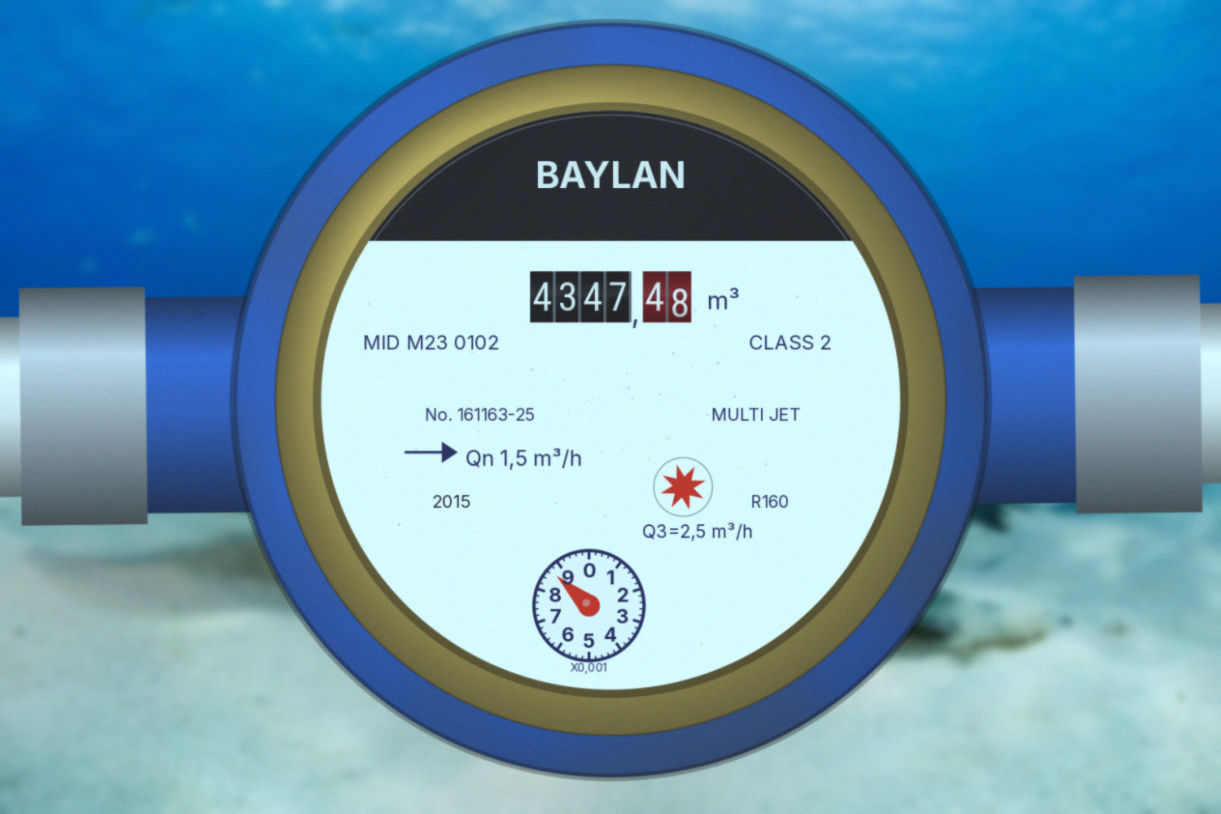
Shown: 4347.478 m³
